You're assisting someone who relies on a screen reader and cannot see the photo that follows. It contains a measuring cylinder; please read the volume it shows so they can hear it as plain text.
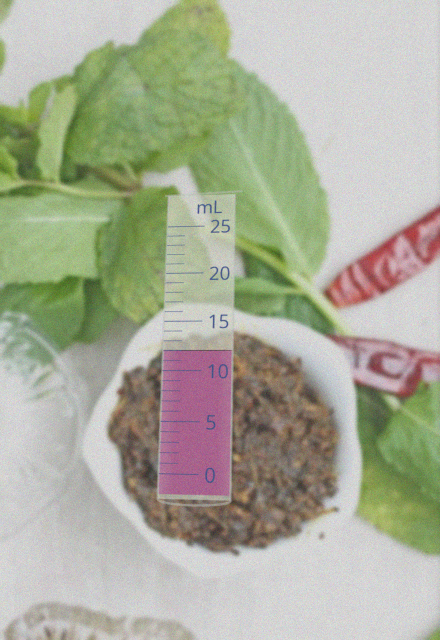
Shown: 12 mL
